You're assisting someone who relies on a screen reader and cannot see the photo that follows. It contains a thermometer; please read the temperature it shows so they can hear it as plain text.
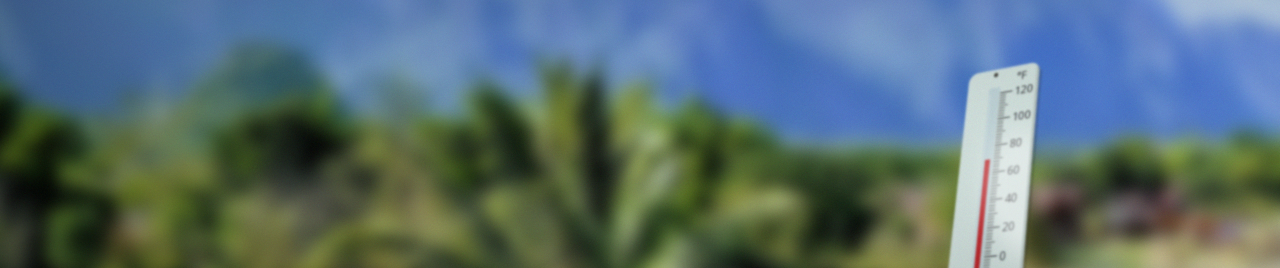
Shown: 70 °F
